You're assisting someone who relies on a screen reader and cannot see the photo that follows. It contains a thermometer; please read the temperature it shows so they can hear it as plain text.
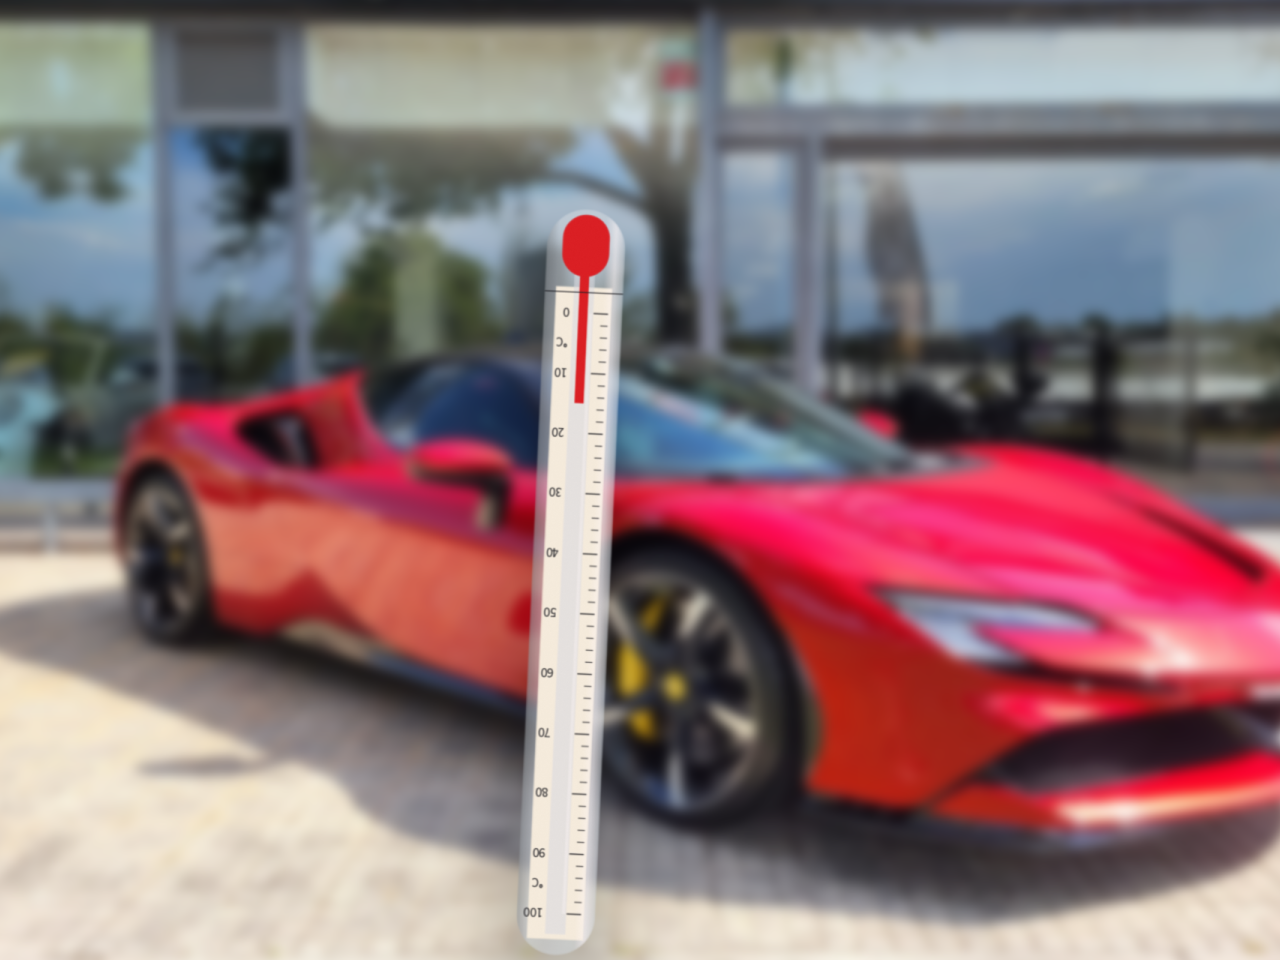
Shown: 15 °C
